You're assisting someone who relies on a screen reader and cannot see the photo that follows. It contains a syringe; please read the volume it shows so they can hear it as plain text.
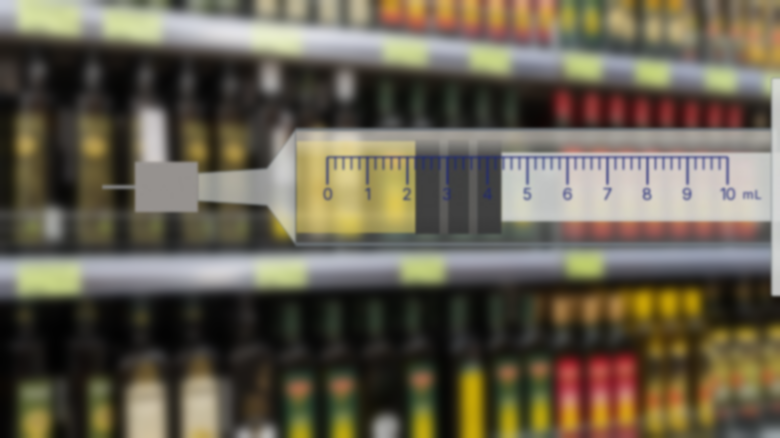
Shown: 2.2 mL
